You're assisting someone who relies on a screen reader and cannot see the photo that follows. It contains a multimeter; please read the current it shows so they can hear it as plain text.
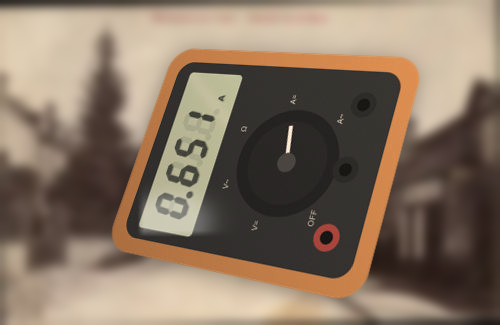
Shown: 0.651 A
